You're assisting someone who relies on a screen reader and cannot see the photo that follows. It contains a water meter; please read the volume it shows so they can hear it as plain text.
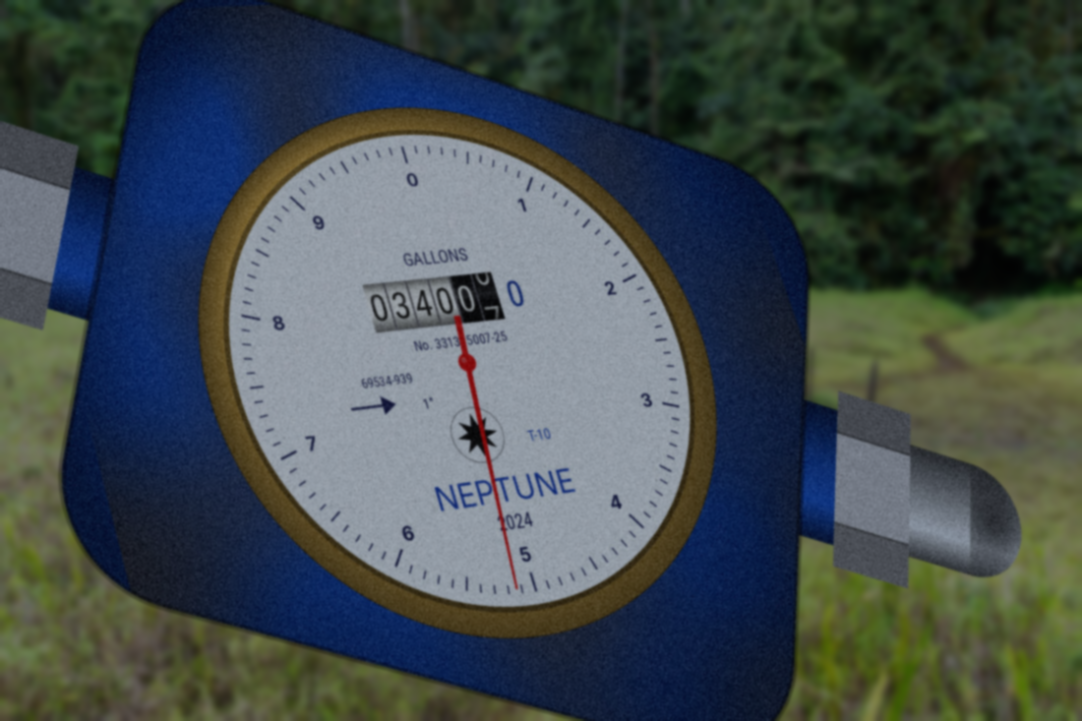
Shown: 340065.1 gal
